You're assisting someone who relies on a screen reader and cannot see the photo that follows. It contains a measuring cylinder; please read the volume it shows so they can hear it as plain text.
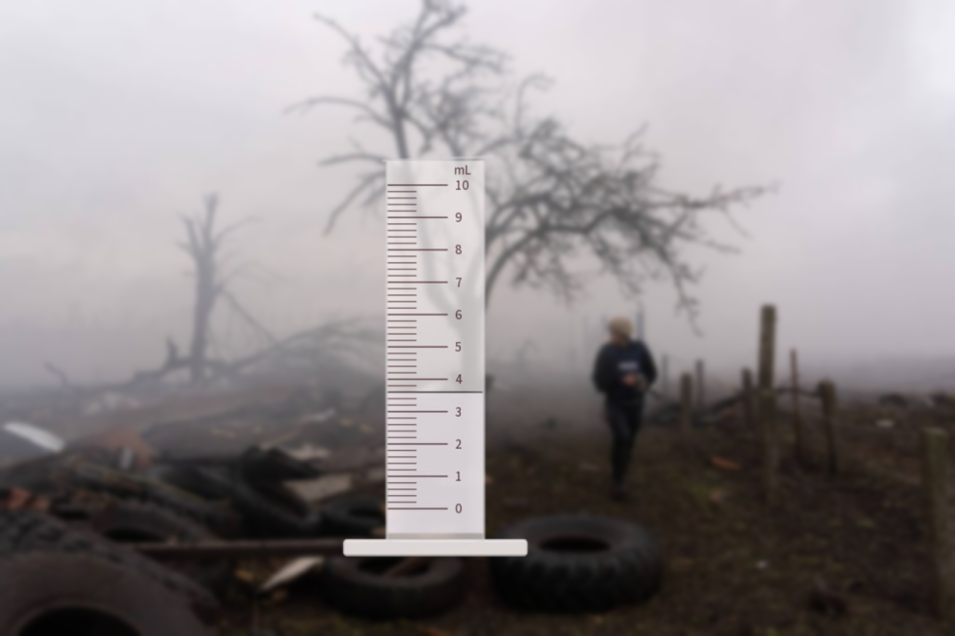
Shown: 3.6 mL
